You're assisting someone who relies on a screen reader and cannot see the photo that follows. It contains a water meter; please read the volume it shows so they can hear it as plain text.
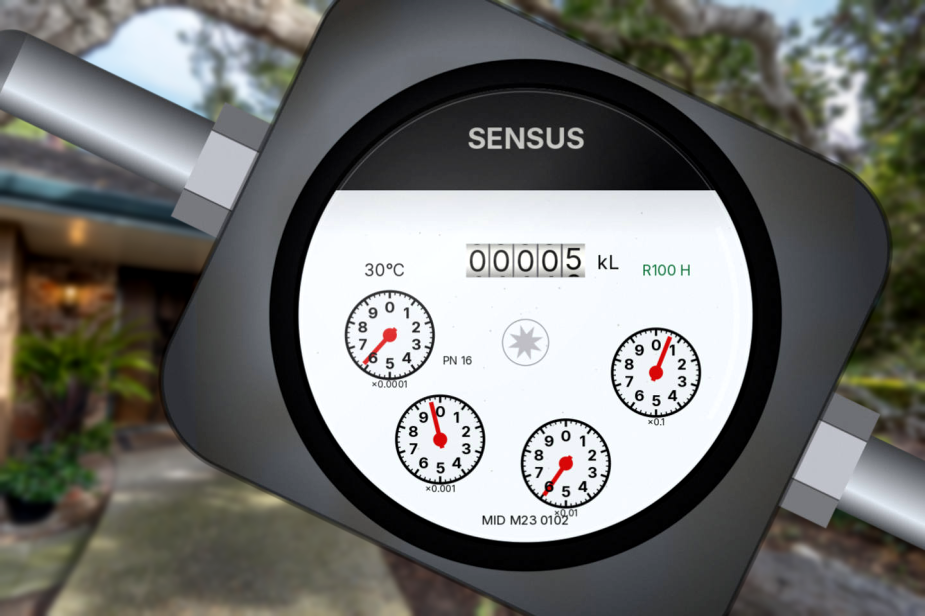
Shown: 5.0596 kL
